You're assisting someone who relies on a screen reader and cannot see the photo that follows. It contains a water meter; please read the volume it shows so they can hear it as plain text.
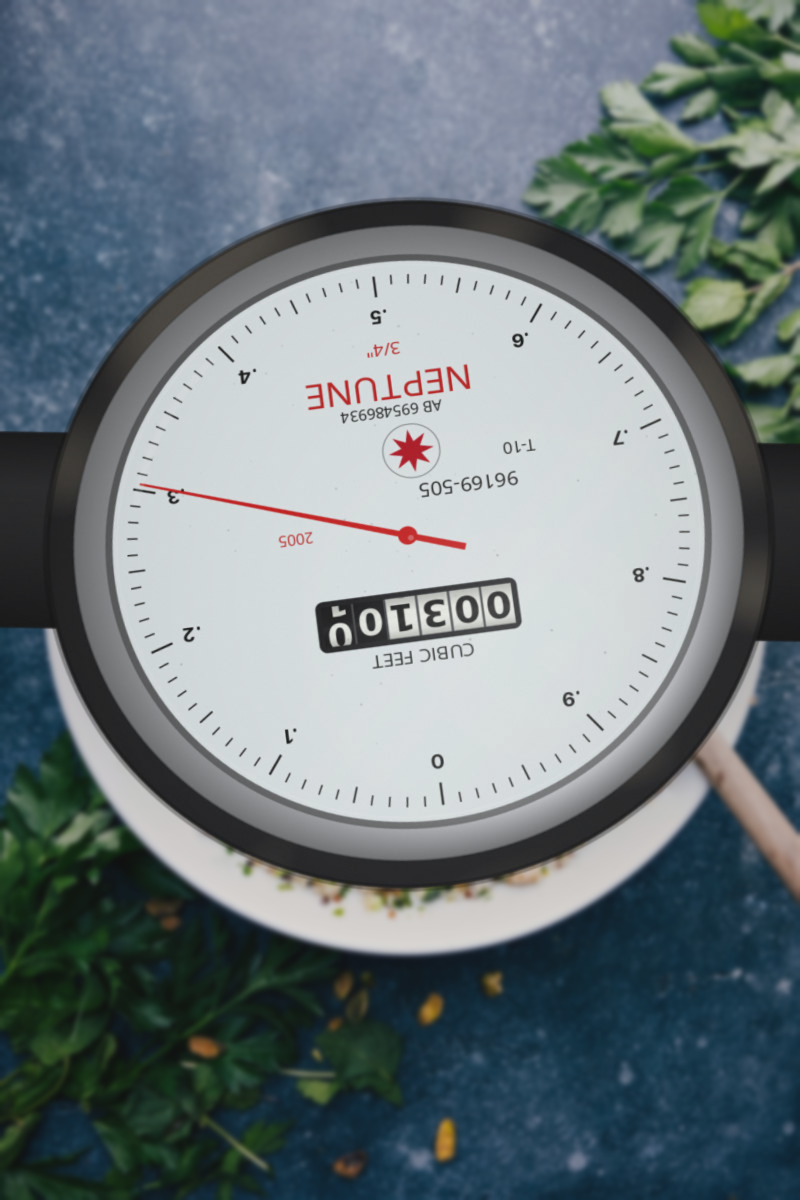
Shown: 3100.30 ft³
